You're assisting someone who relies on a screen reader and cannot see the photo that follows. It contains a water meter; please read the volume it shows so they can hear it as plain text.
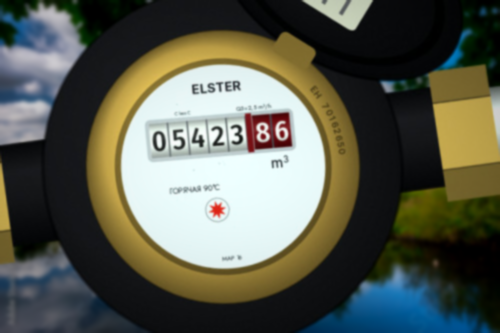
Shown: 5423.86 m³
